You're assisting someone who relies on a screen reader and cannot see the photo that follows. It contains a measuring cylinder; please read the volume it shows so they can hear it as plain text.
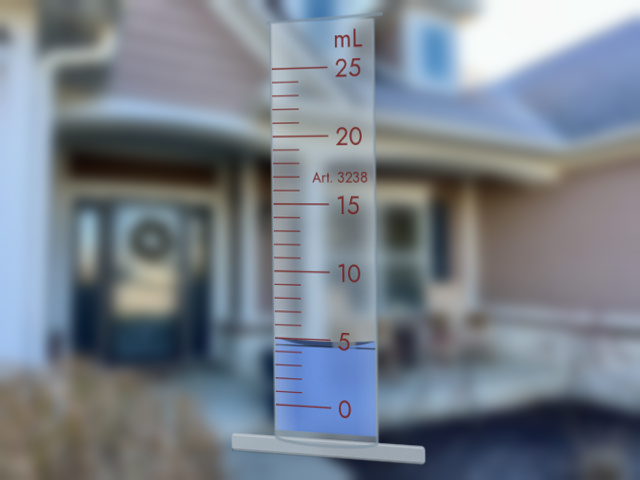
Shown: 4.5 mL
